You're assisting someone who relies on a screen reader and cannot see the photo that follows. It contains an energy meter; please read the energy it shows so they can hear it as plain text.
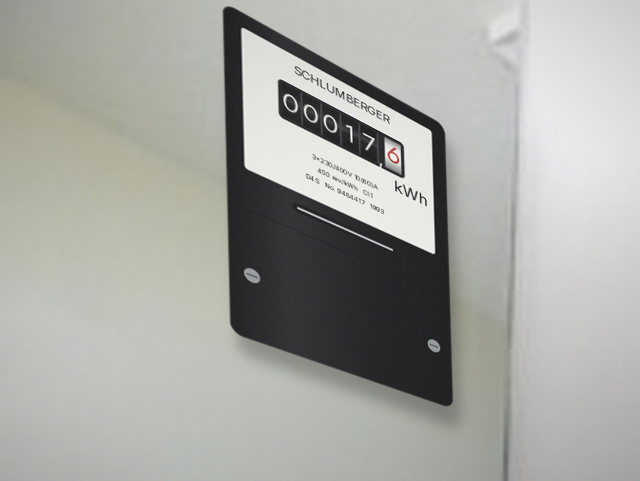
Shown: 17.6 kWh
